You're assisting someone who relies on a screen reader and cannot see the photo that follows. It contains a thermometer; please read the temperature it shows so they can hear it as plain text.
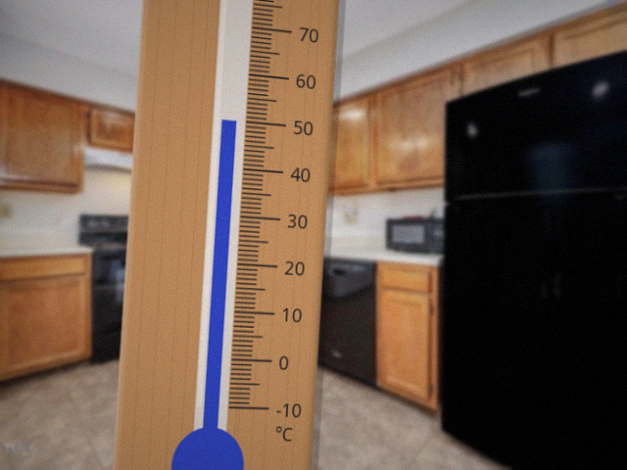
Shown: 50 °C
